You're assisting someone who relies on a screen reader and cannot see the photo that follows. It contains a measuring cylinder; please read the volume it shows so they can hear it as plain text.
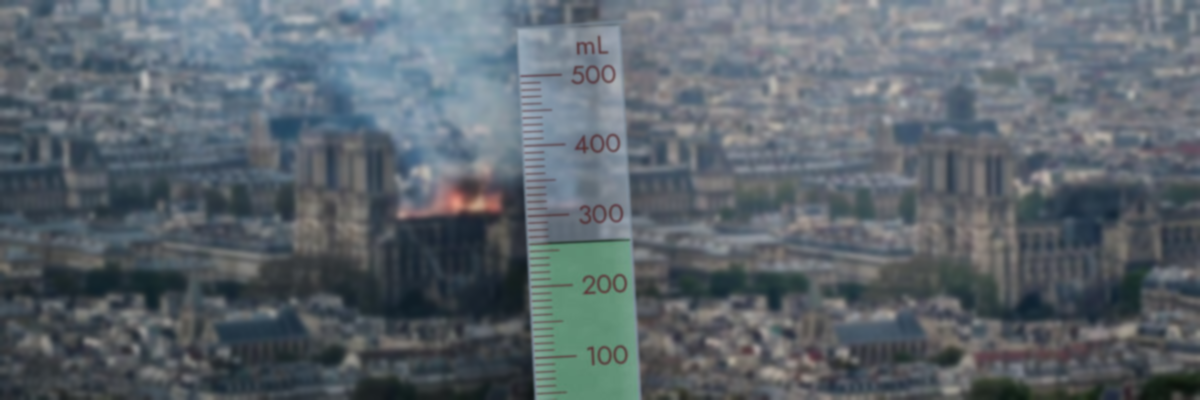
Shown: 260 mL
